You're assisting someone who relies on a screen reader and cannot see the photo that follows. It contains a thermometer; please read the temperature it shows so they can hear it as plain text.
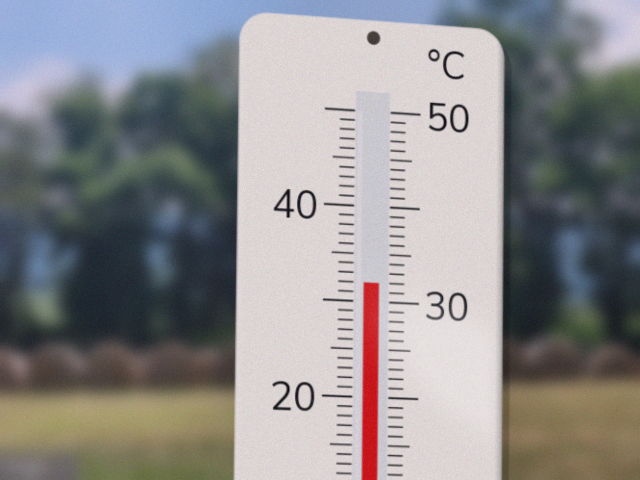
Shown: 32 °C
